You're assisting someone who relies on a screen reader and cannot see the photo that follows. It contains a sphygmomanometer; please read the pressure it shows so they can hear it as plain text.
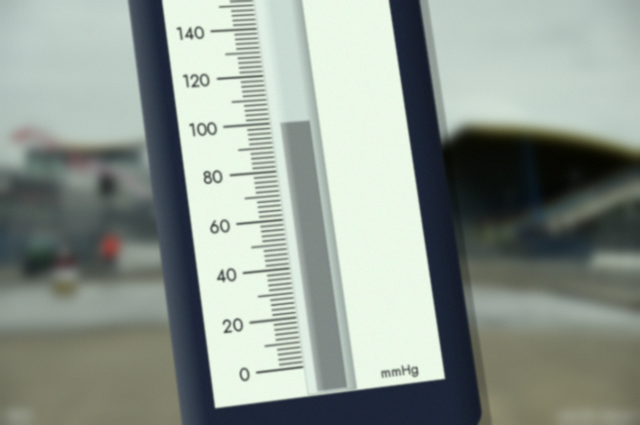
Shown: 100 mmHg
